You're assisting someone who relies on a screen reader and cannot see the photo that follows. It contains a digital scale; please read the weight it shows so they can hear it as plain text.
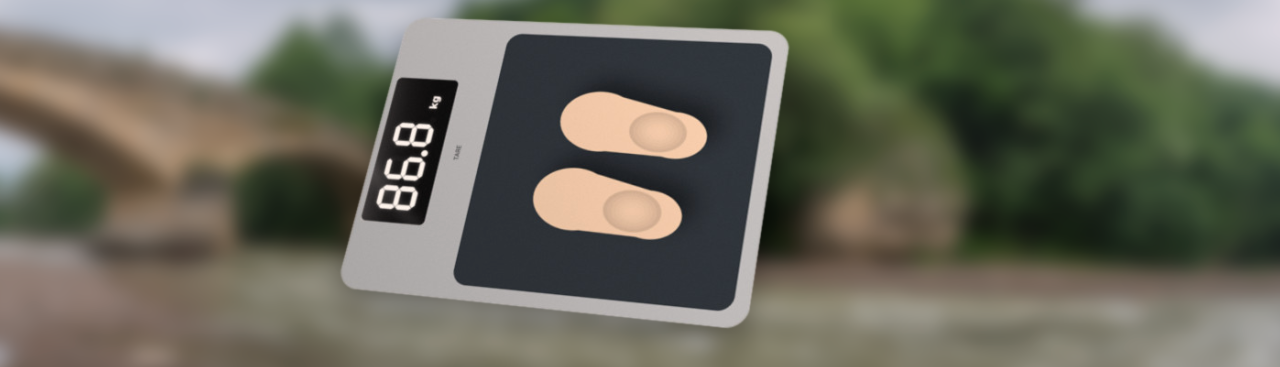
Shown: 86.8 kg
